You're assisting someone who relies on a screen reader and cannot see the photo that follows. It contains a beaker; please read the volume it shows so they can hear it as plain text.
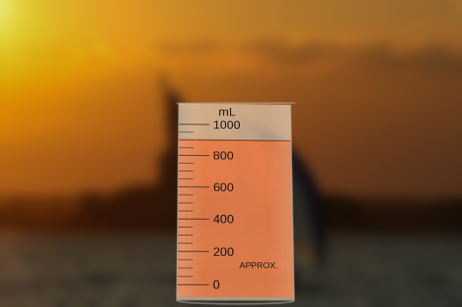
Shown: 900 mL
